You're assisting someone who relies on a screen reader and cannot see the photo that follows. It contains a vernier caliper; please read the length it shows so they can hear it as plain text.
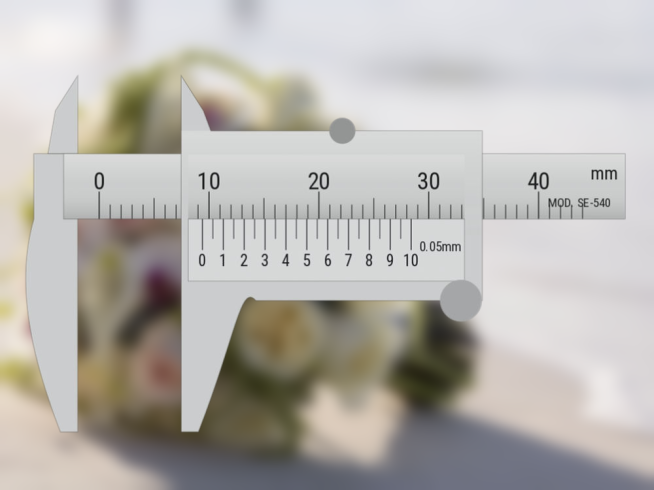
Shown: 9.4 mm
